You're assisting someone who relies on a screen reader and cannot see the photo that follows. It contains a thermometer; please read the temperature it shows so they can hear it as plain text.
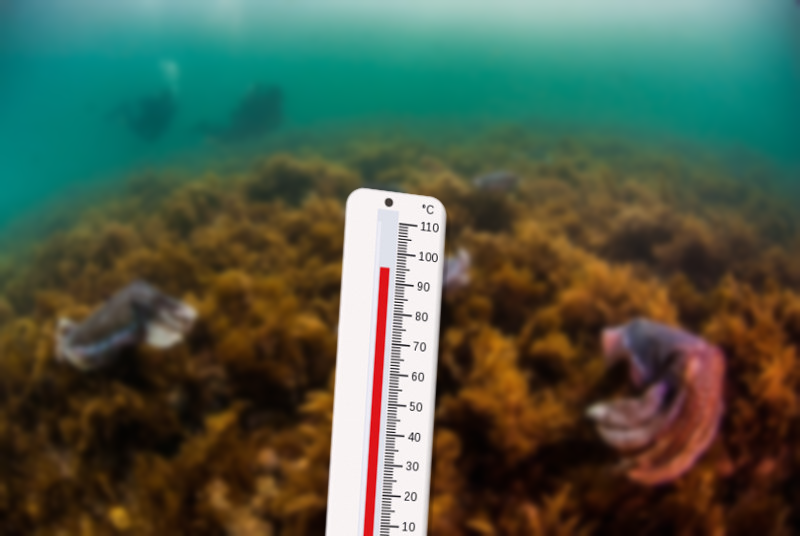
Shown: 95 °C
